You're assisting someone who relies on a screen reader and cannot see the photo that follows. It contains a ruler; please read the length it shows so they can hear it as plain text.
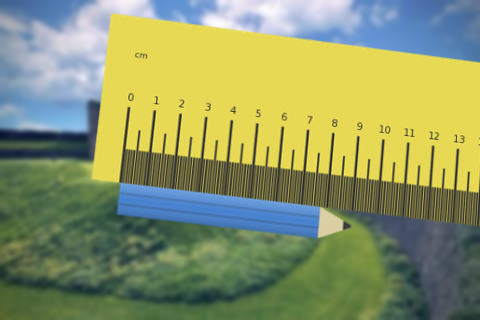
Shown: 9 cm
